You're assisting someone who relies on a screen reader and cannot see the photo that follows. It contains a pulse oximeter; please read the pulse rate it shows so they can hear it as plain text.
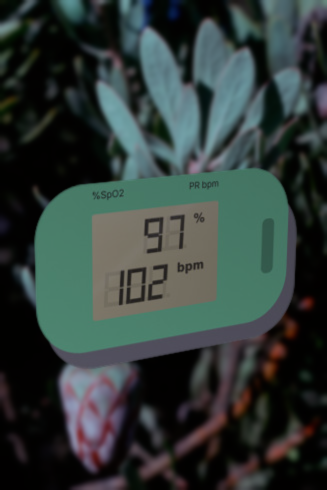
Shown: 102 bpm
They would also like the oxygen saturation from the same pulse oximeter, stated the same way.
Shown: 97 %
